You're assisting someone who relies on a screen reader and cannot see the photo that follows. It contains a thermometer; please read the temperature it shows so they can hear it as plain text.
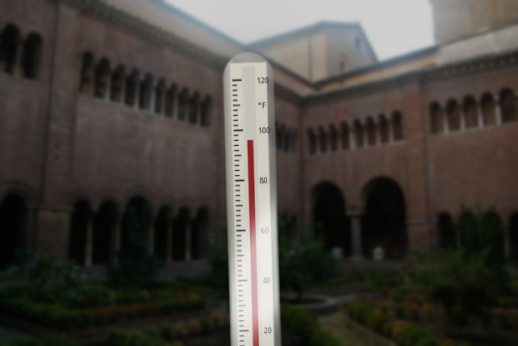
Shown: 96 °F
